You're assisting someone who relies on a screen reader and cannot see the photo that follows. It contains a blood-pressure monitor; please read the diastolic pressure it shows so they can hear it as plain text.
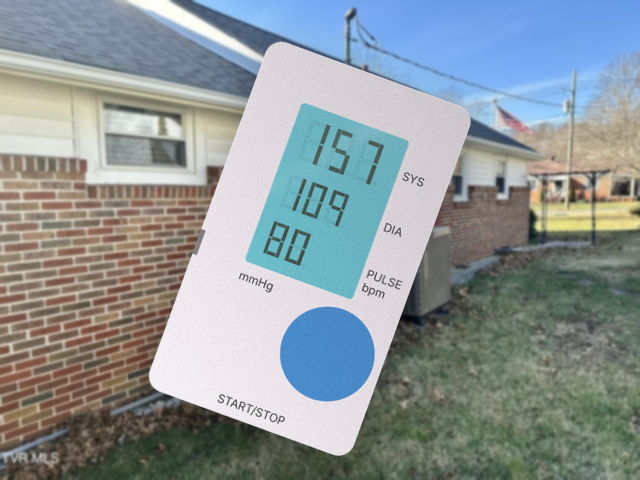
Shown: 109 mmHg
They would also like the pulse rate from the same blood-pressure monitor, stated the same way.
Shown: 80 bpm
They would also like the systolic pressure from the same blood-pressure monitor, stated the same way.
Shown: 157 mmHg
